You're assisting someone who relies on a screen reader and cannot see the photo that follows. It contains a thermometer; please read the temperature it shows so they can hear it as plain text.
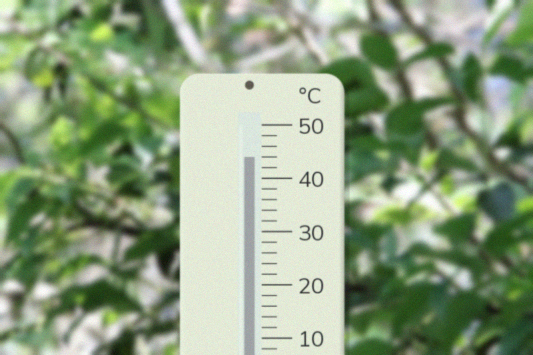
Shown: 44 °C
